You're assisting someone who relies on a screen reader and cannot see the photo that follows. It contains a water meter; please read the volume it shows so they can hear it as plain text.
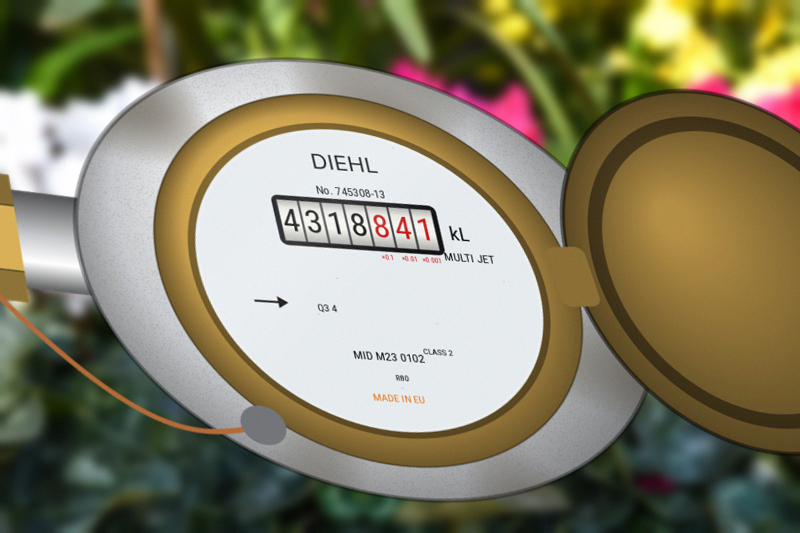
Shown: 4318.841 kL
